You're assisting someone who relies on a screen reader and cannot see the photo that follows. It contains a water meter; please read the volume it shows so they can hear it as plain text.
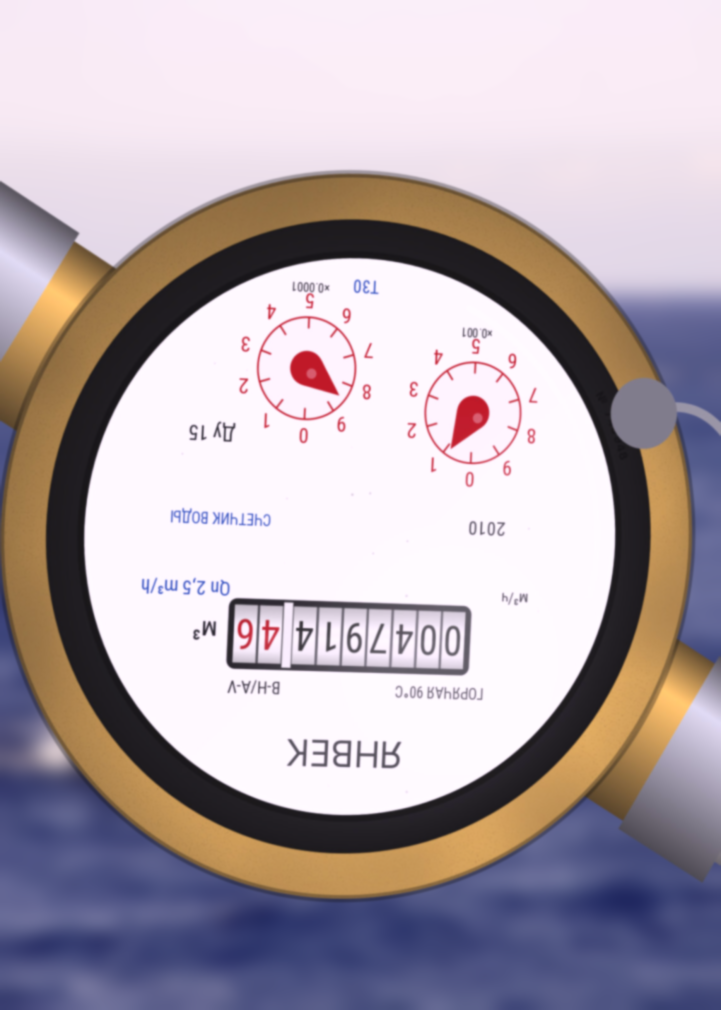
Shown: 47914.4608 m³
